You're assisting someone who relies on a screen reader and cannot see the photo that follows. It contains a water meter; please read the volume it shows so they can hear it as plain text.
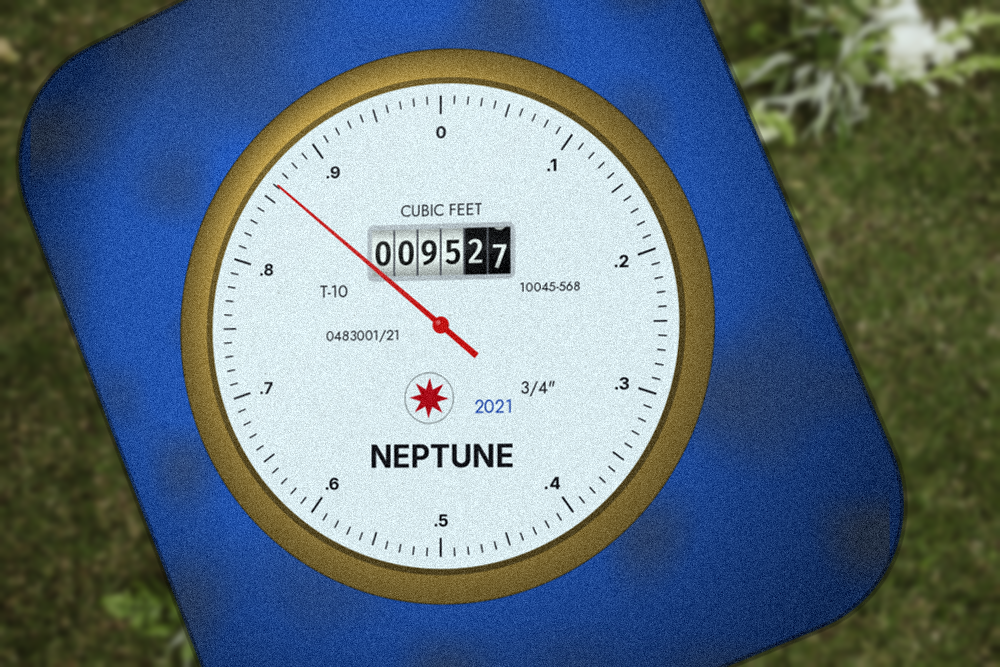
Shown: 9526.86 ft³
